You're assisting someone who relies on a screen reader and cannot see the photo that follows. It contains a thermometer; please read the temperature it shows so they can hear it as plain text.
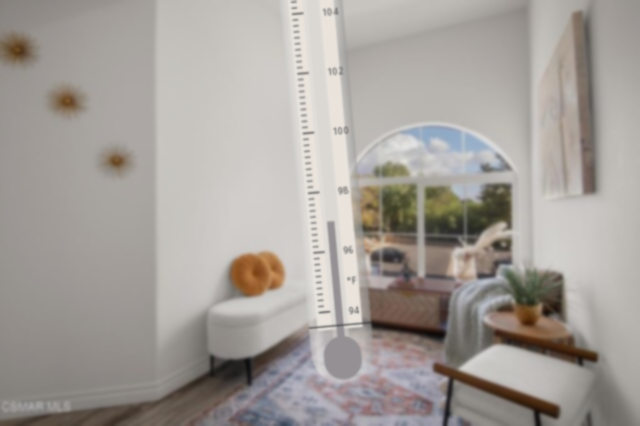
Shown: 97 °F
